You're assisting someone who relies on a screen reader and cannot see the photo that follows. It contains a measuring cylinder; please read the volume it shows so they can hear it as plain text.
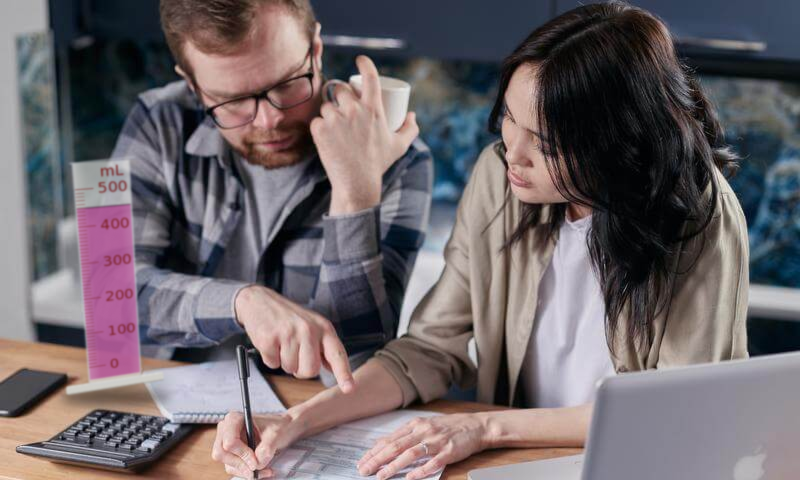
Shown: 450 mL
